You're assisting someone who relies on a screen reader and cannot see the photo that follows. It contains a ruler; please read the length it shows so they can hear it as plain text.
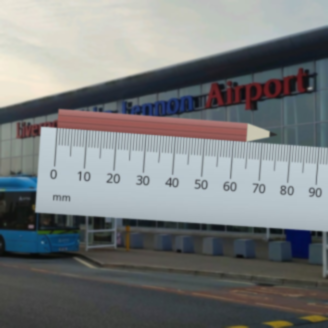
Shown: 75 mm
